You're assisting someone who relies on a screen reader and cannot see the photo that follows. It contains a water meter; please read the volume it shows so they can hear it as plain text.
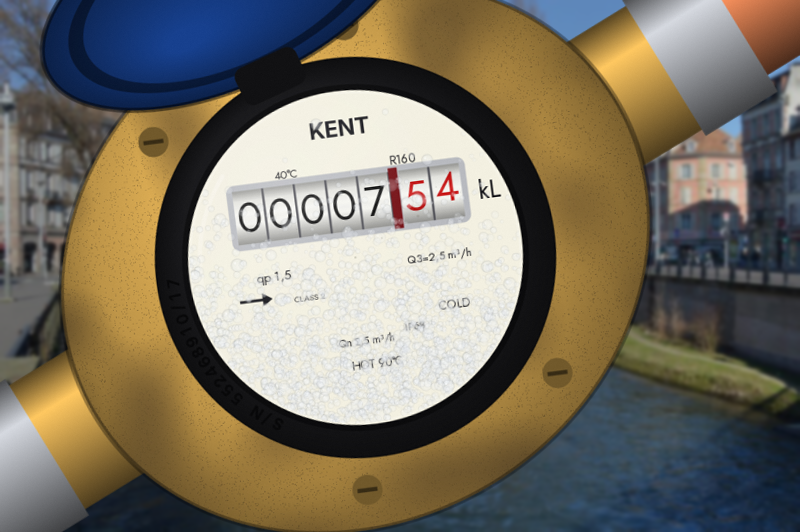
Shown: 7.54 kL
